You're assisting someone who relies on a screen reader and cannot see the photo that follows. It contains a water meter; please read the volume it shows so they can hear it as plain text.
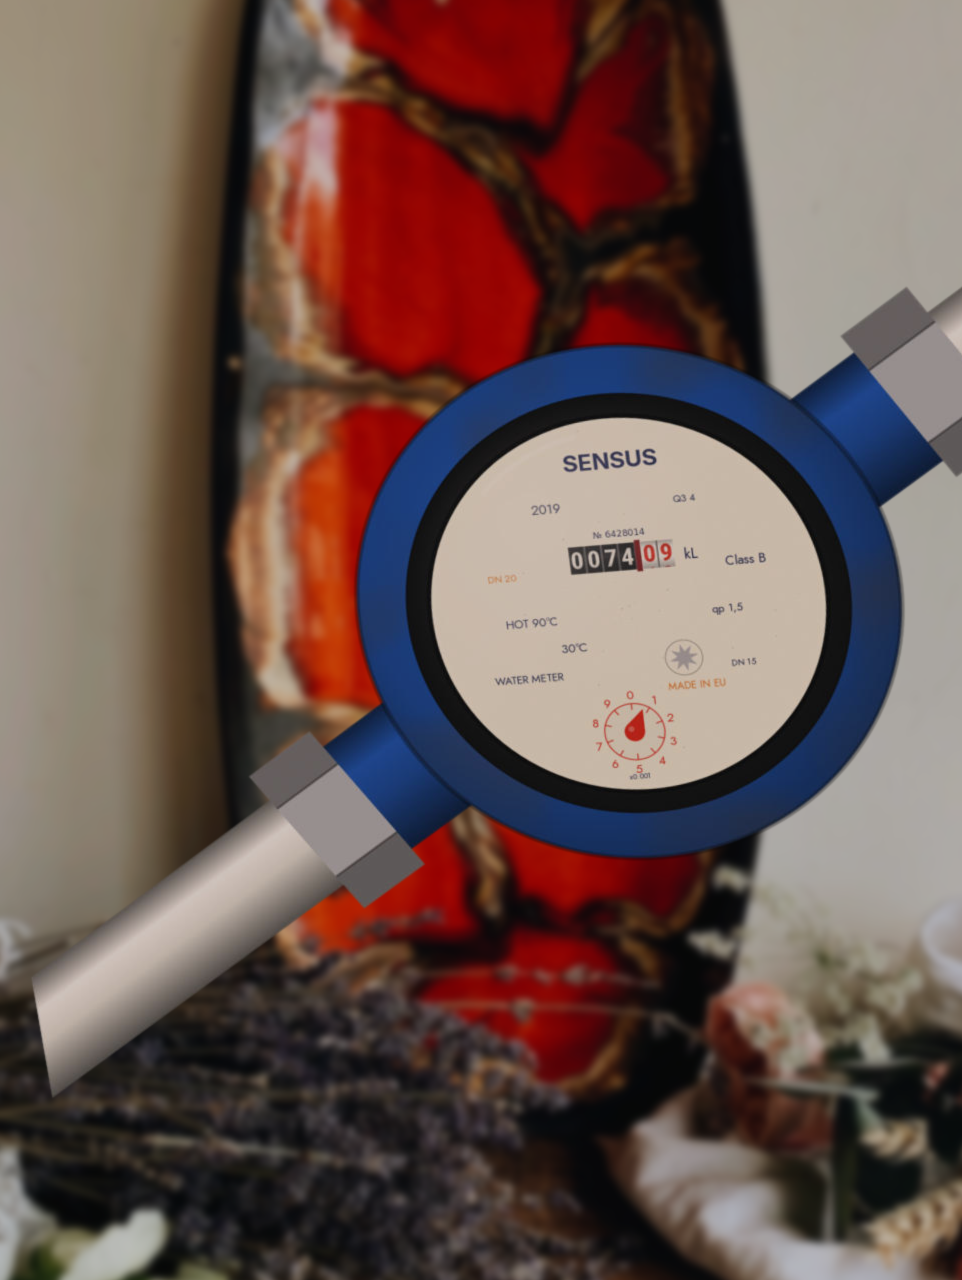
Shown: 74.090 kL
